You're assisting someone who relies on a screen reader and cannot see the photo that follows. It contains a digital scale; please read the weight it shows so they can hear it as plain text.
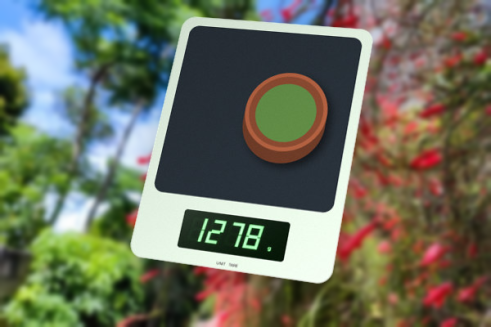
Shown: 1278 g
